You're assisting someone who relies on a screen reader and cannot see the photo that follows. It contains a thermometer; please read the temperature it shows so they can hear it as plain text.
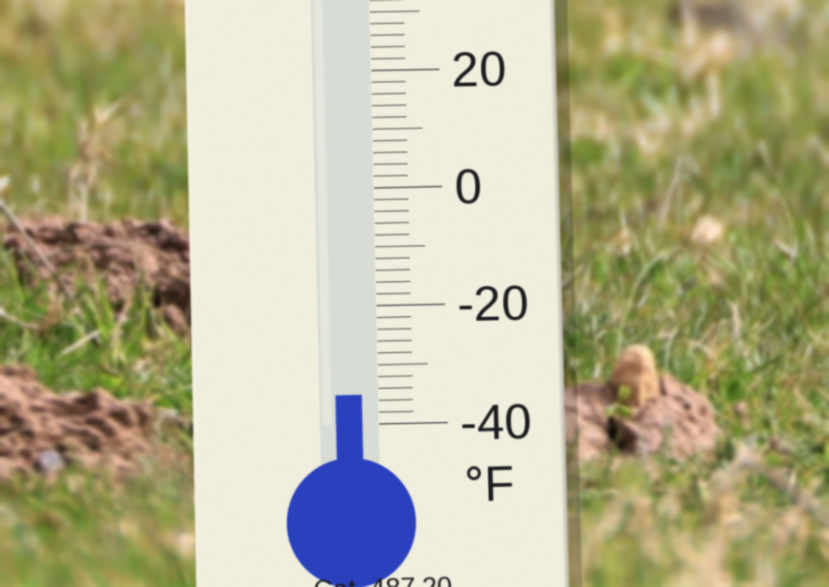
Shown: -35 °F
